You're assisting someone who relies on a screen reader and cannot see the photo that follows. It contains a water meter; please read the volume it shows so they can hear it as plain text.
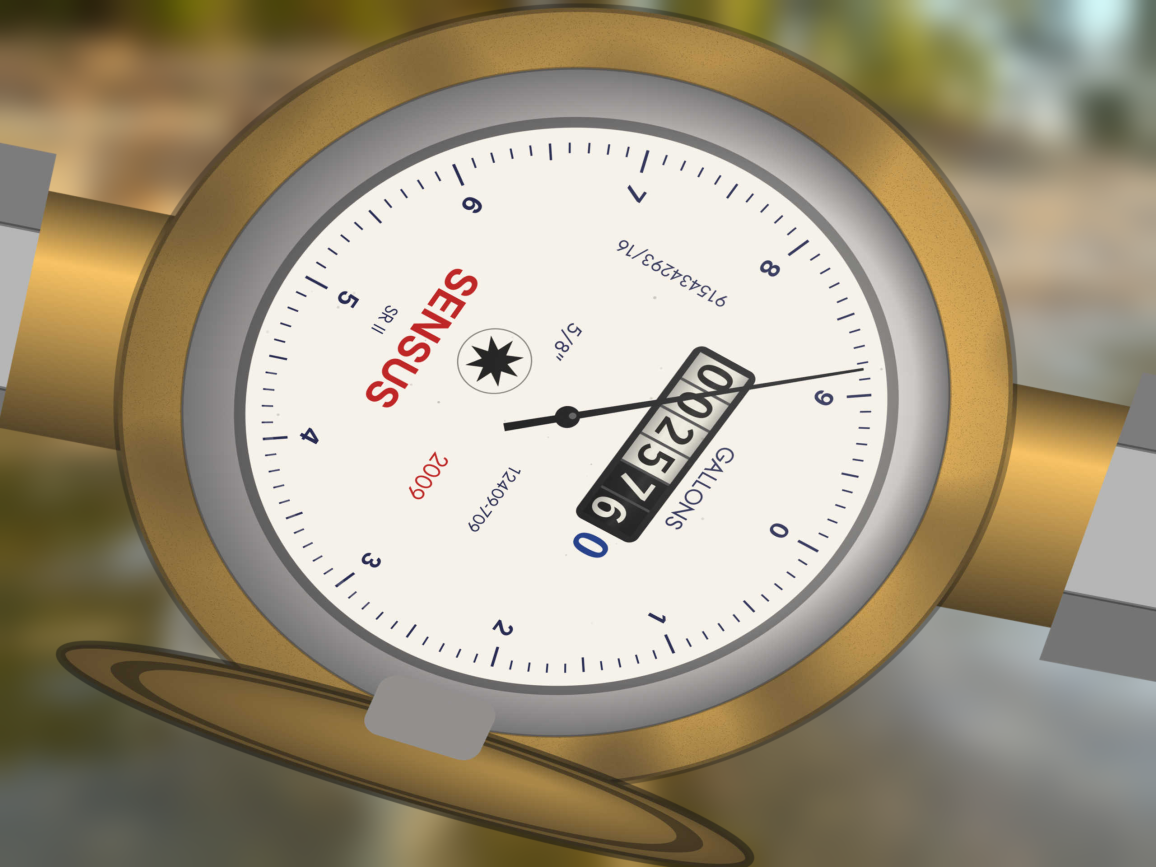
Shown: 25758.8 gal
